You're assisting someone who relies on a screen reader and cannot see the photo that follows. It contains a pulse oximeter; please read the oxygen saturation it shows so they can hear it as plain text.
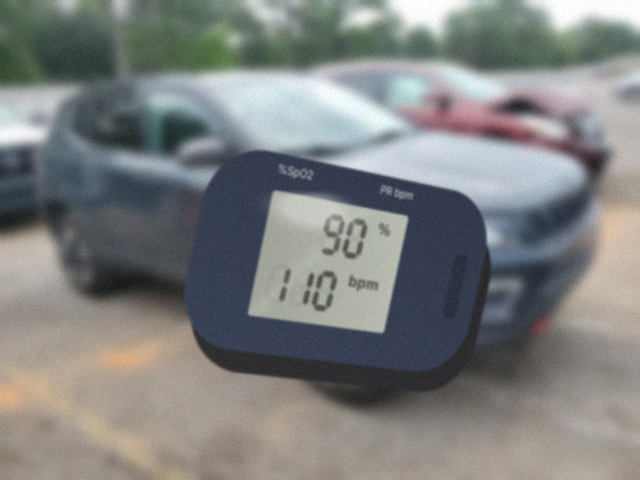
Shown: 90 %
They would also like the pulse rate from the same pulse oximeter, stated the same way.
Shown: 110 bpm
